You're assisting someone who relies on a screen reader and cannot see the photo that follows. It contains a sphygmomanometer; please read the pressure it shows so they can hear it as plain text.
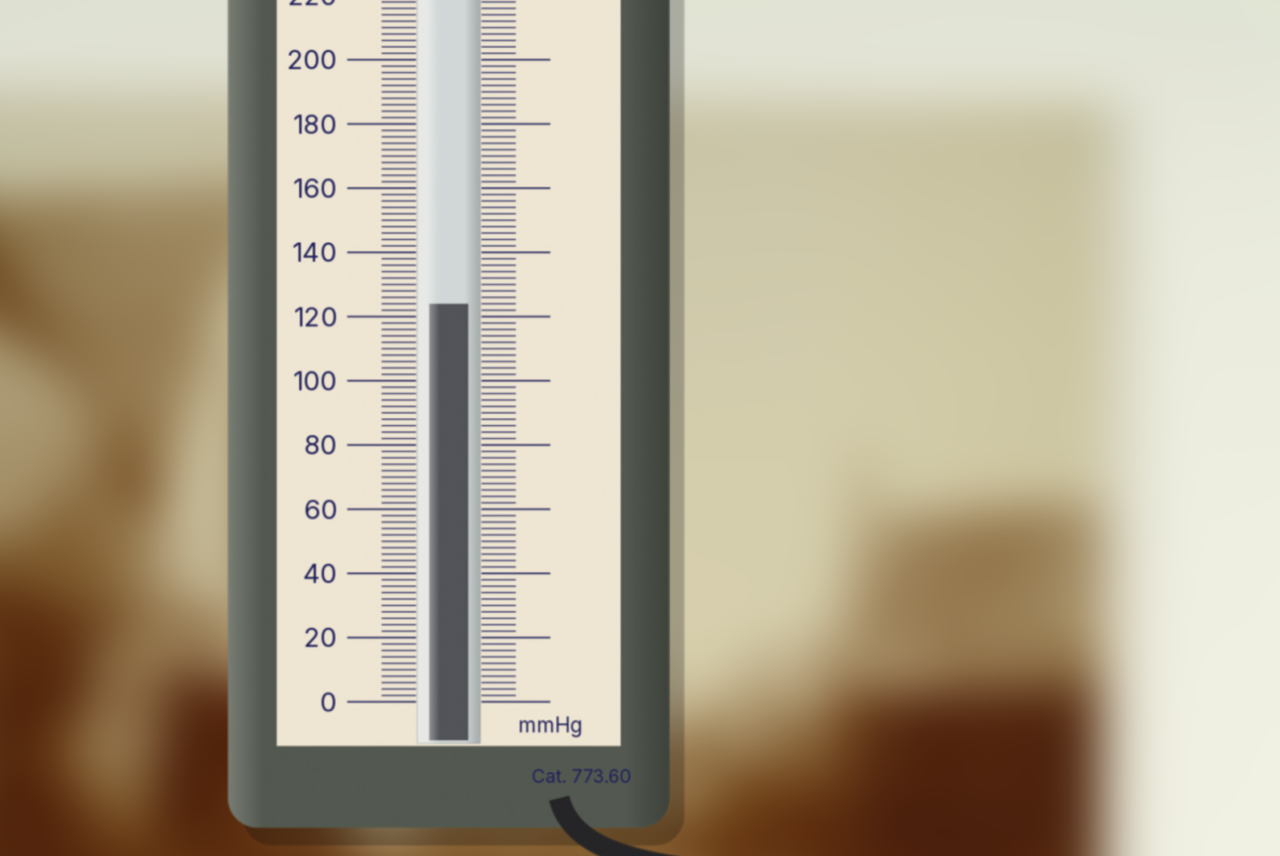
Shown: 124 mmHg
